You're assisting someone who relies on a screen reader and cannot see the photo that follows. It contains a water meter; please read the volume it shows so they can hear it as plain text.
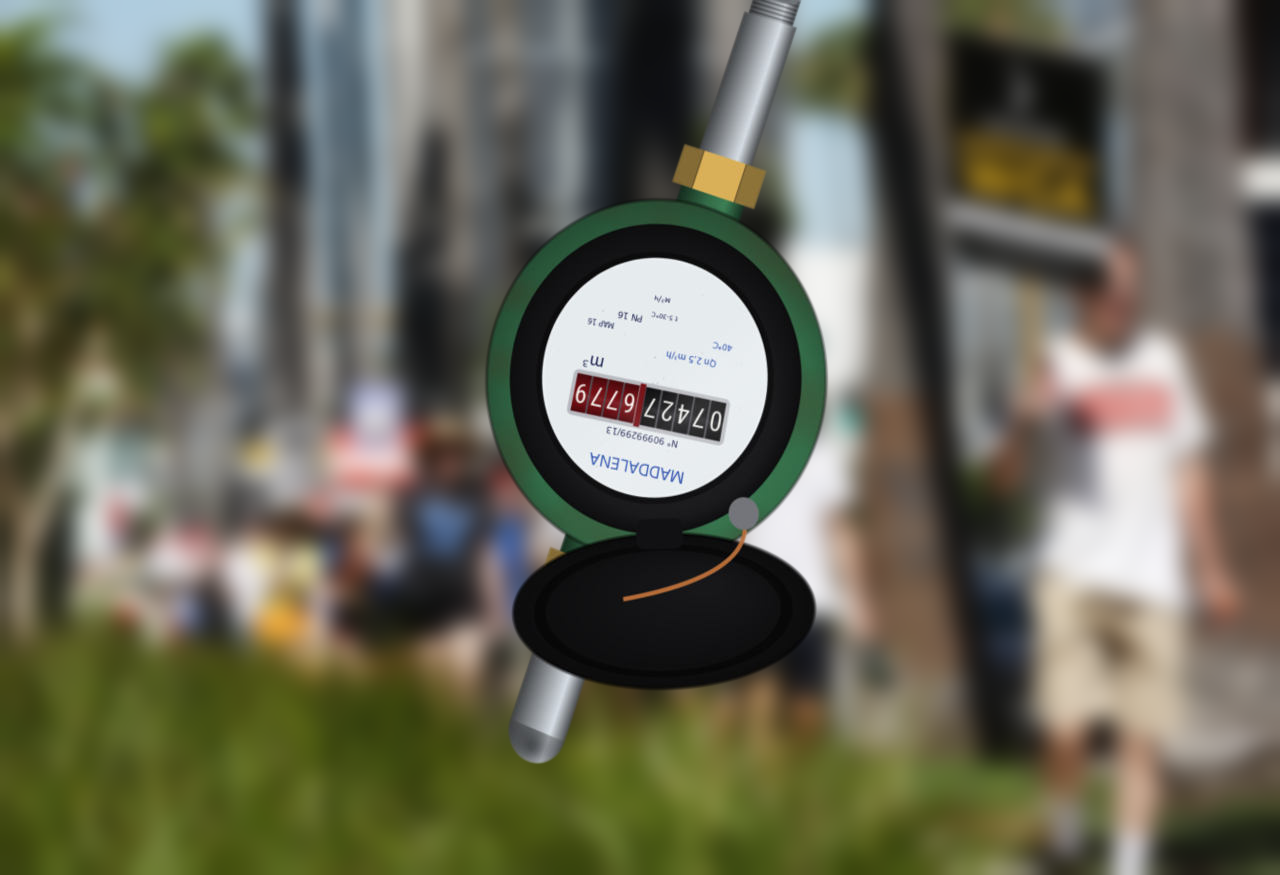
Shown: 7427.6779 m³
